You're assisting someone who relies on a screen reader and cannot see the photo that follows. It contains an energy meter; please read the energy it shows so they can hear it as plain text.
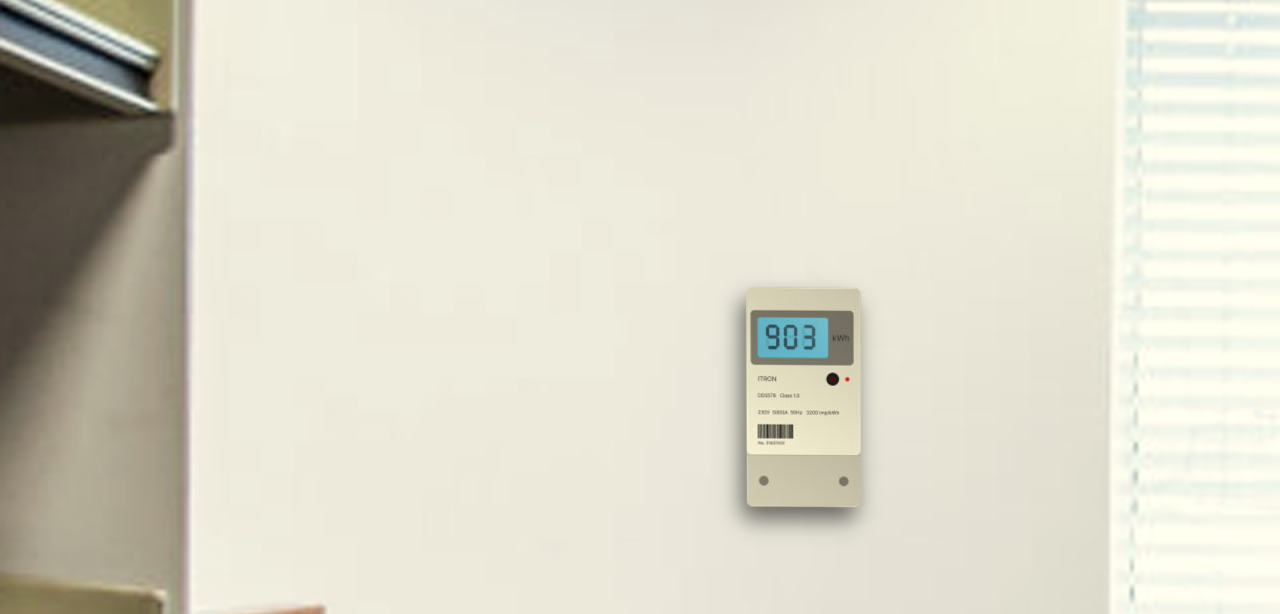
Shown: 903 kWh
